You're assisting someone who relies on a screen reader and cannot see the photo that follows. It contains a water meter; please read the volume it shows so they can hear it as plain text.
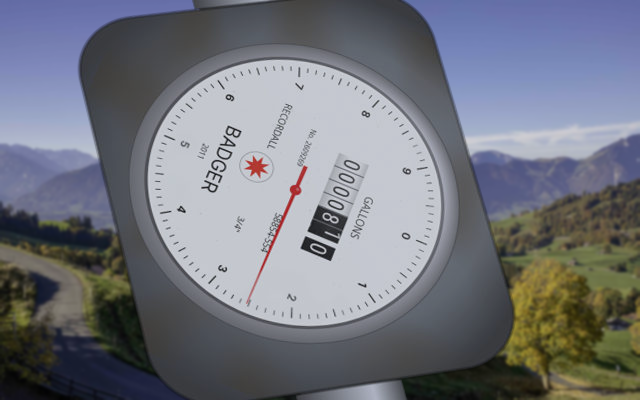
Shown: 812.5 gal
